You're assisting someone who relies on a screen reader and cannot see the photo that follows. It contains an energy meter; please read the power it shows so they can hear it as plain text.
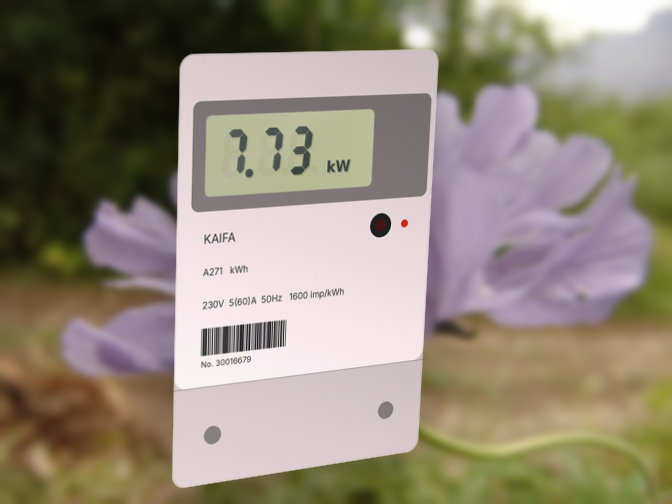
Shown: 7.73 kW
